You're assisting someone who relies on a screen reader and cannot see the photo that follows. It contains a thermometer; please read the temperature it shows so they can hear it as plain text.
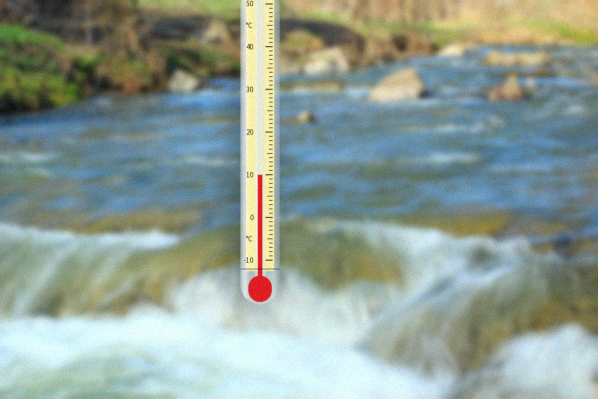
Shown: 10 °C
